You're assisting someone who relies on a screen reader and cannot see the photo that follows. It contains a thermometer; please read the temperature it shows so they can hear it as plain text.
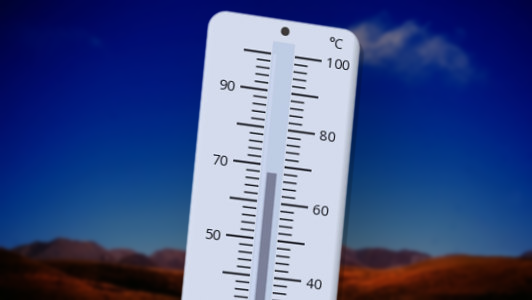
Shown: 68 °C
